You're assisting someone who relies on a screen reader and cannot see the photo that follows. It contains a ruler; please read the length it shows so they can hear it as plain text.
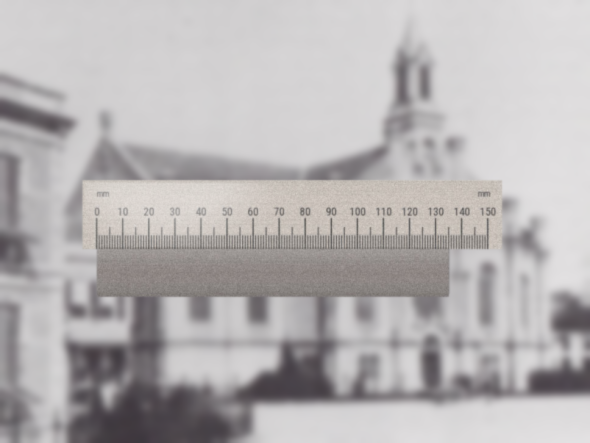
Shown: 135 mm
